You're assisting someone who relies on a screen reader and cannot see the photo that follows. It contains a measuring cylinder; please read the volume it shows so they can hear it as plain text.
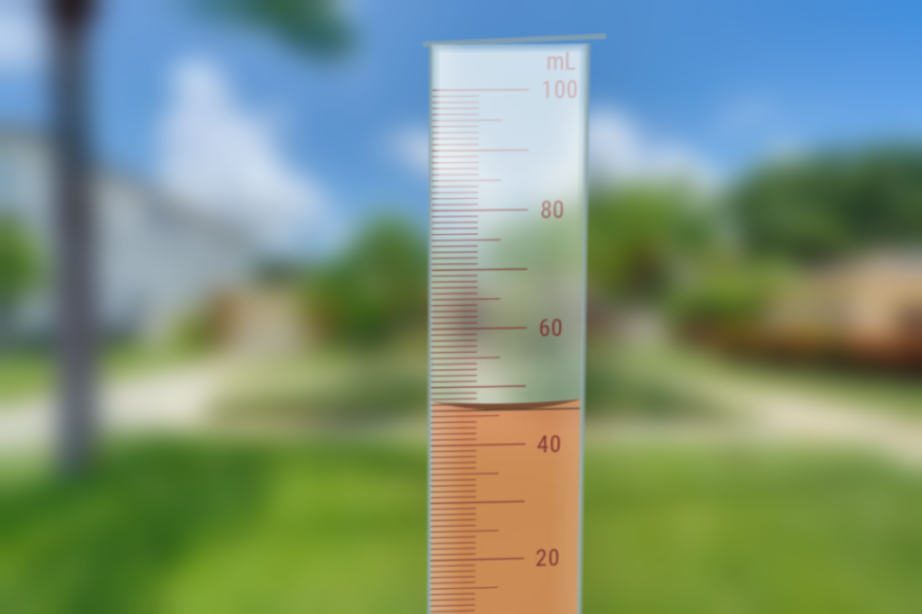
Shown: 46 mL
